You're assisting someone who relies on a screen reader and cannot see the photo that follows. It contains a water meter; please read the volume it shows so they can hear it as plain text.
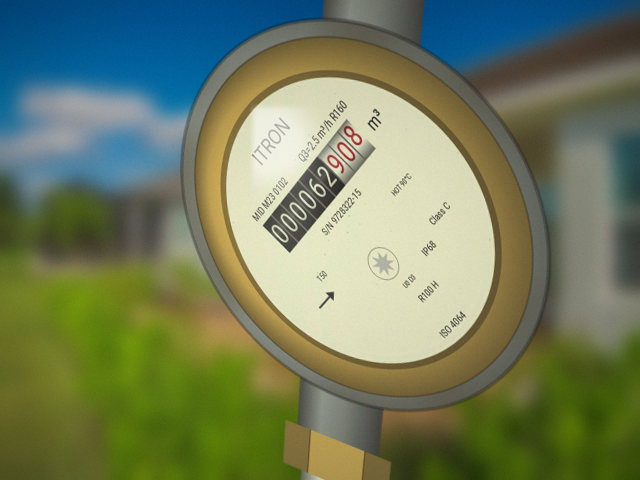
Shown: 62.908 m³
